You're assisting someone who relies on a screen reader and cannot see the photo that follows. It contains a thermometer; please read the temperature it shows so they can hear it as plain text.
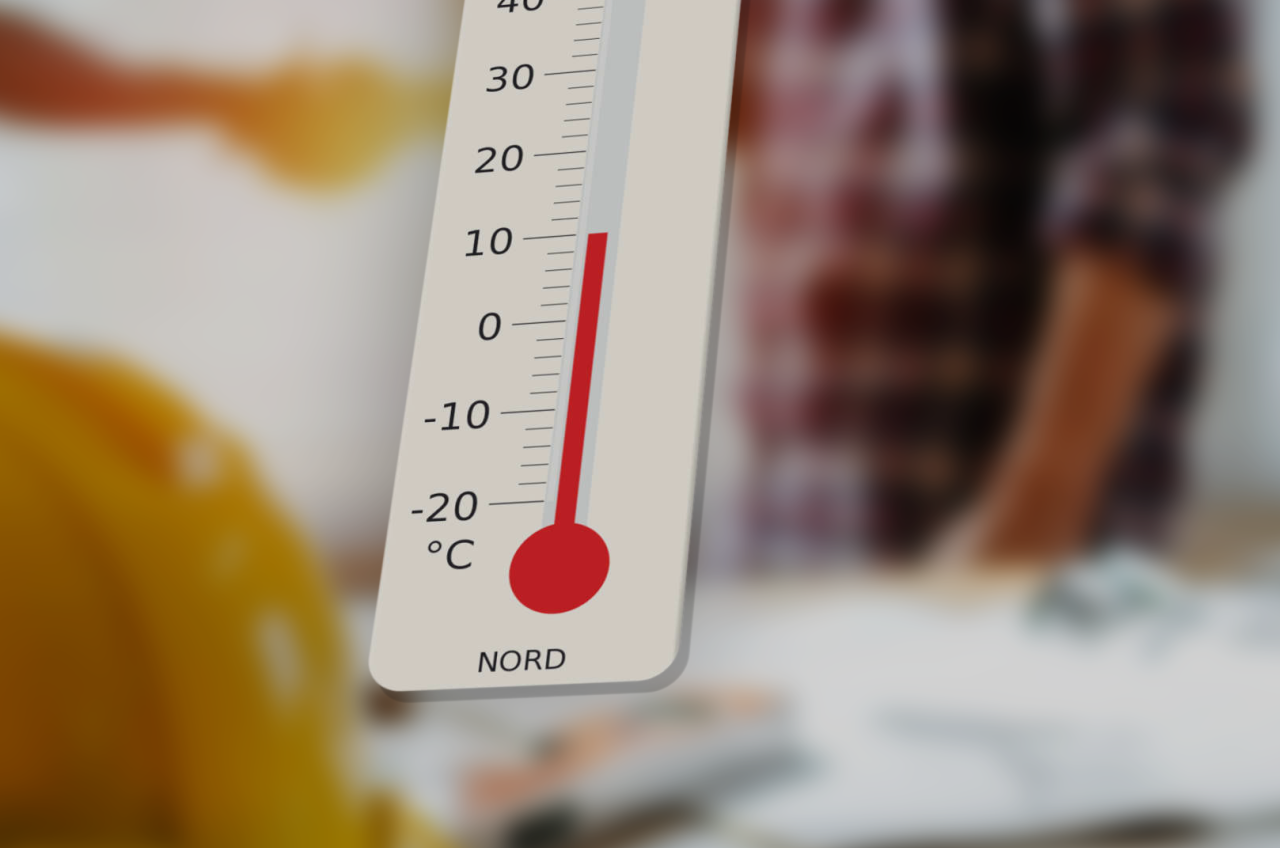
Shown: 10 °C
